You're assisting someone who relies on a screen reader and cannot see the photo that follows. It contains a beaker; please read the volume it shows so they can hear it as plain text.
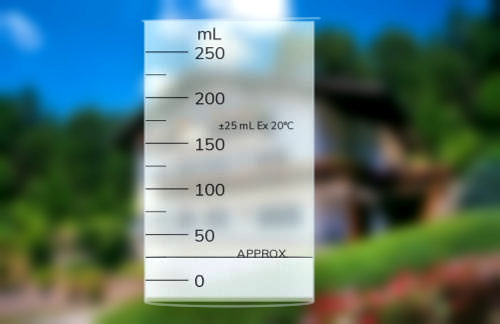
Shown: 25 mL
